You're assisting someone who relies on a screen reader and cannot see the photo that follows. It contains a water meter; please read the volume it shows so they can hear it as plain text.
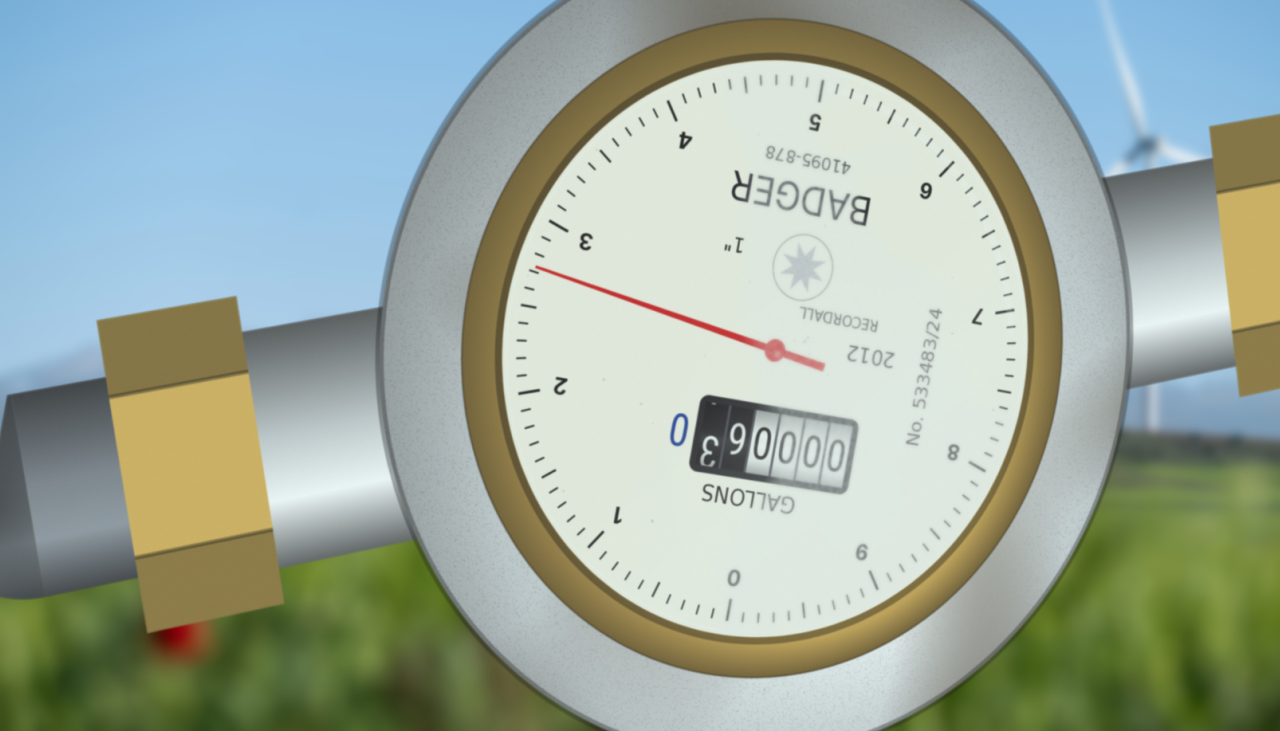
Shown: 632.7 gal
